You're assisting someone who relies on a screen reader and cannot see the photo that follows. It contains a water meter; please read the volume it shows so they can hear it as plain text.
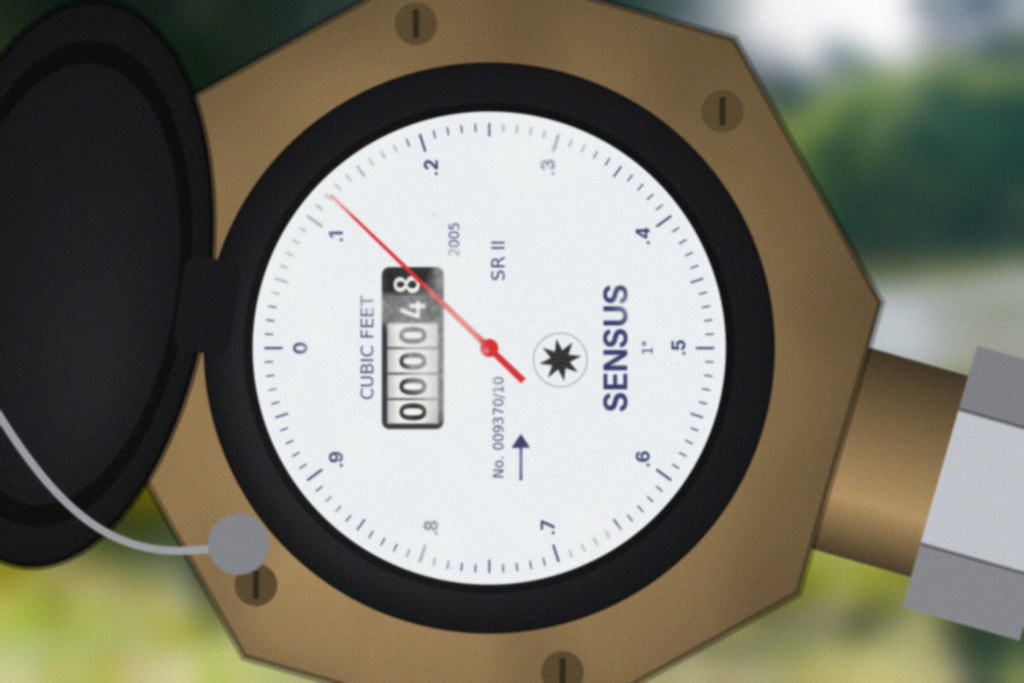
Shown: 48.12 ft³
